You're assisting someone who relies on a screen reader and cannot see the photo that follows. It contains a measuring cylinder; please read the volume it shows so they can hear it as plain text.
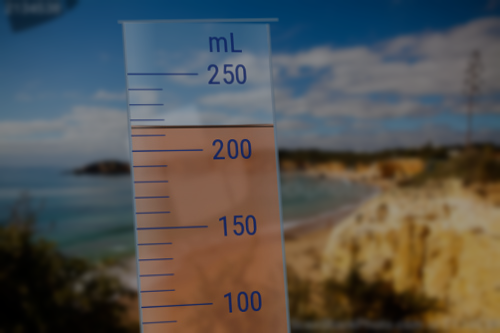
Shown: 215 mL
